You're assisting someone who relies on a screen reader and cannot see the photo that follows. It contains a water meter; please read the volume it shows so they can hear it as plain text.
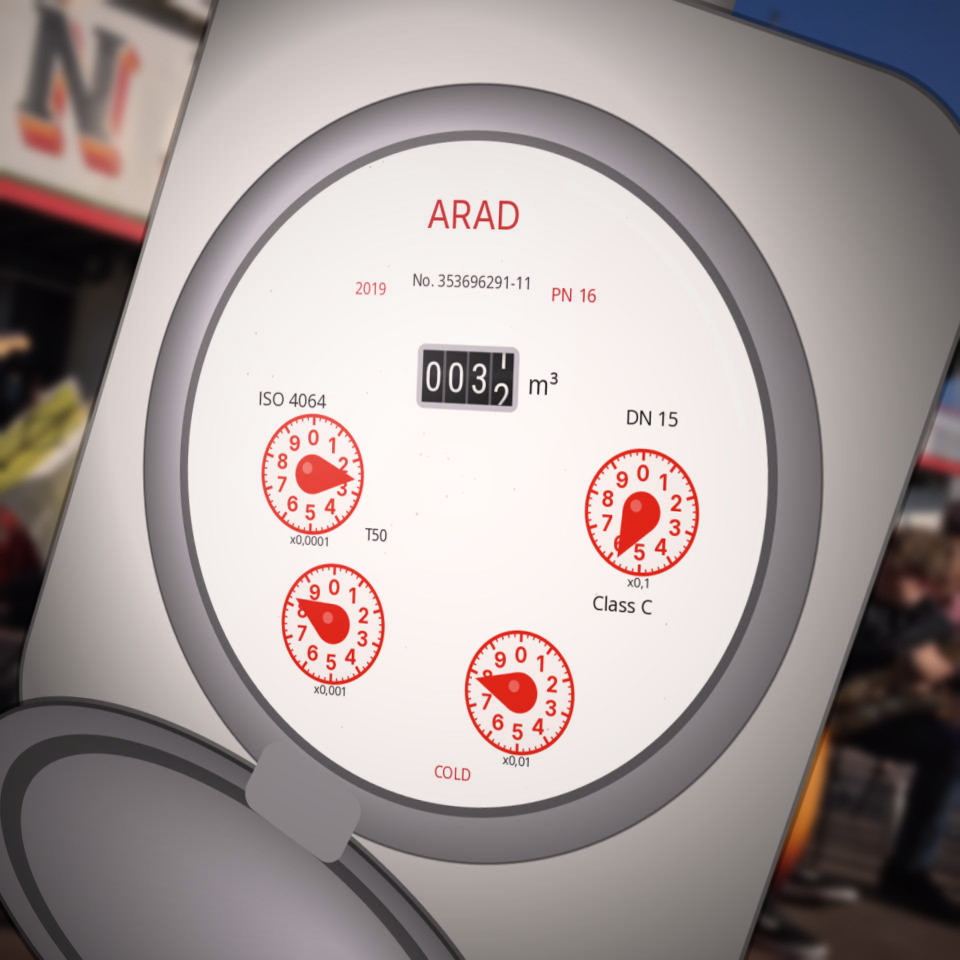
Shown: 31.5782 m³
